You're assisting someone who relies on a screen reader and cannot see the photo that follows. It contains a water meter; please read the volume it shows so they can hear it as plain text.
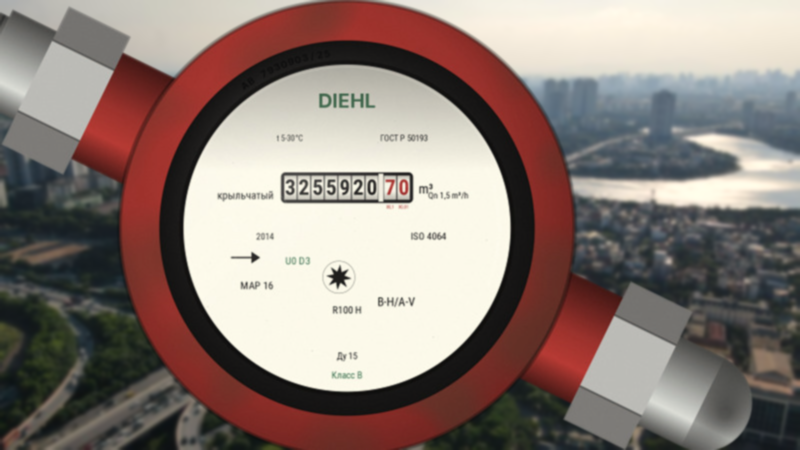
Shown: 3255920.70 m³
